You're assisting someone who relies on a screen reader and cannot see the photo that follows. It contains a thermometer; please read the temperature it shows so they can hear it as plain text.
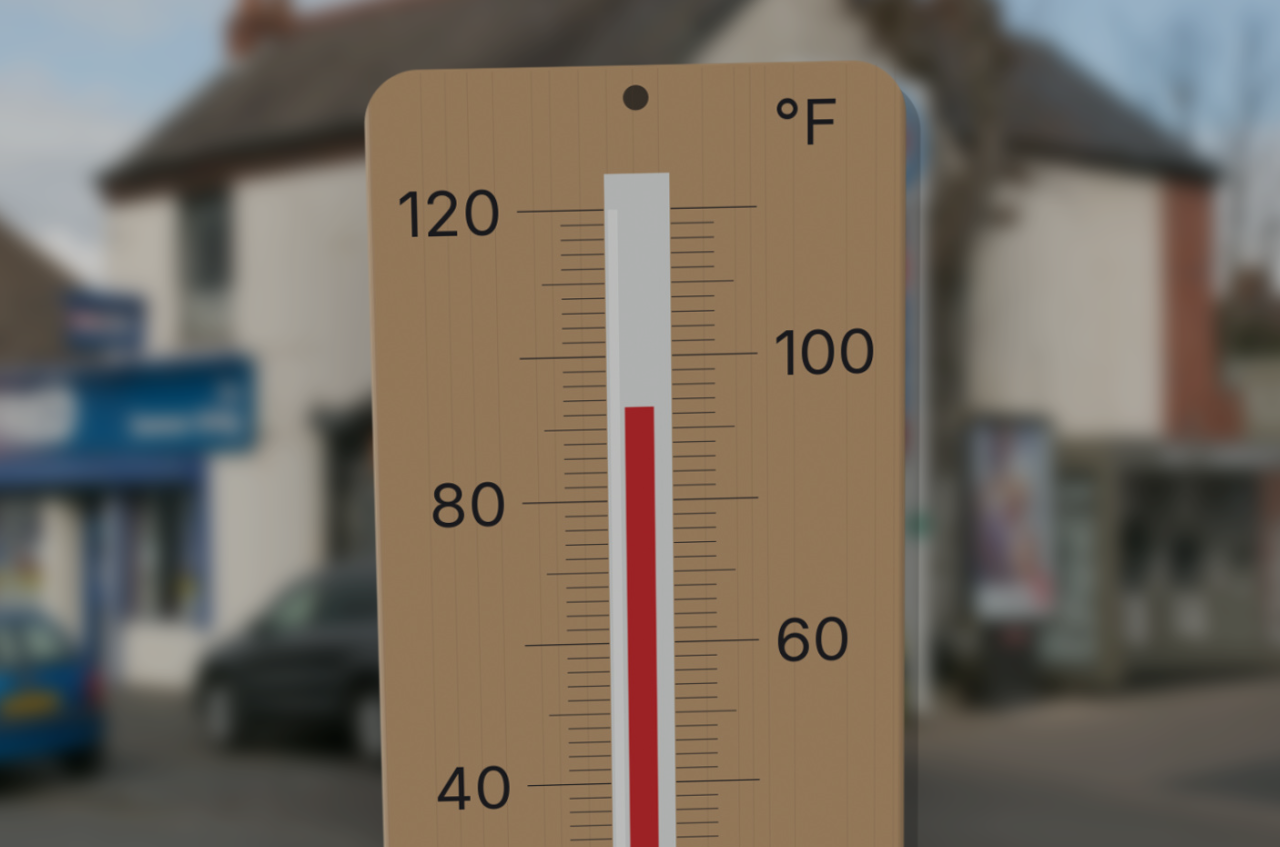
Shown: 93 °F
